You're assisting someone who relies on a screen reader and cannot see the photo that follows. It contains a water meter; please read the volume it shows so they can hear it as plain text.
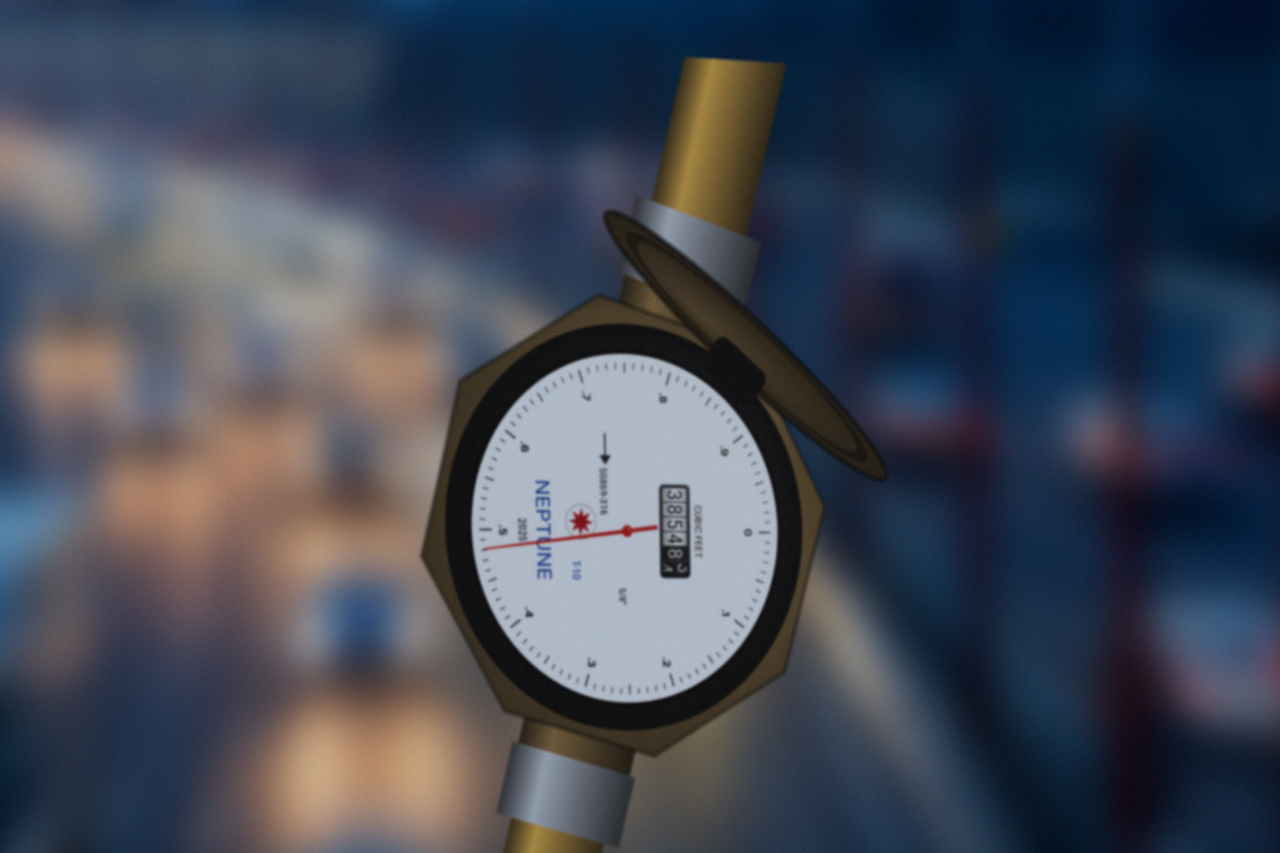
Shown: 385483.48 ft³
